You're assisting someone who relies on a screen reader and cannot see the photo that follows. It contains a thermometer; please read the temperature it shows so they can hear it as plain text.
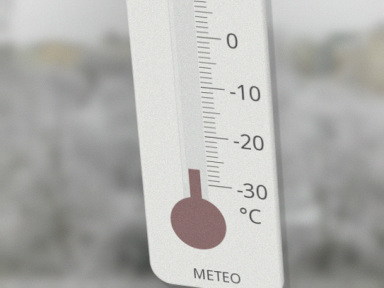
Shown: -27 °C
